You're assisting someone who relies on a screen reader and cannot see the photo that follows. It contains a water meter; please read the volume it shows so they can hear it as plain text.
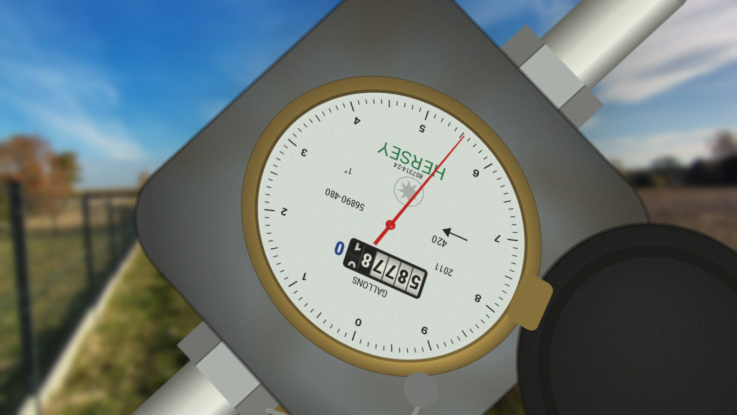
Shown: 5877805.5 gal
